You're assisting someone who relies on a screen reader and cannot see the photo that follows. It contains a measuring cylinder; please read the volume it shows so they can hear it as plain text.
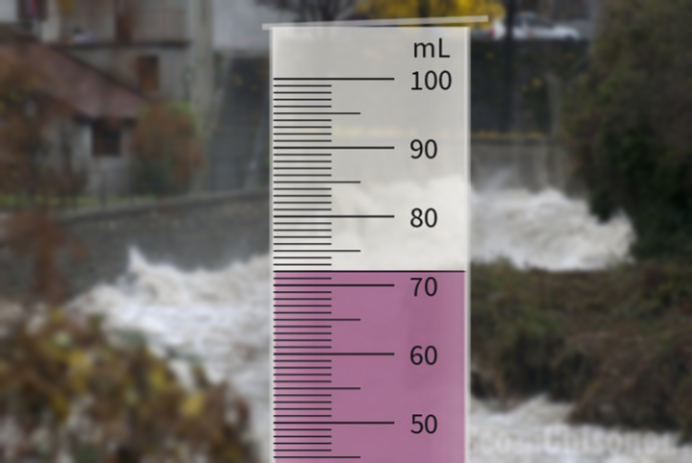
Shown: 72 mL
